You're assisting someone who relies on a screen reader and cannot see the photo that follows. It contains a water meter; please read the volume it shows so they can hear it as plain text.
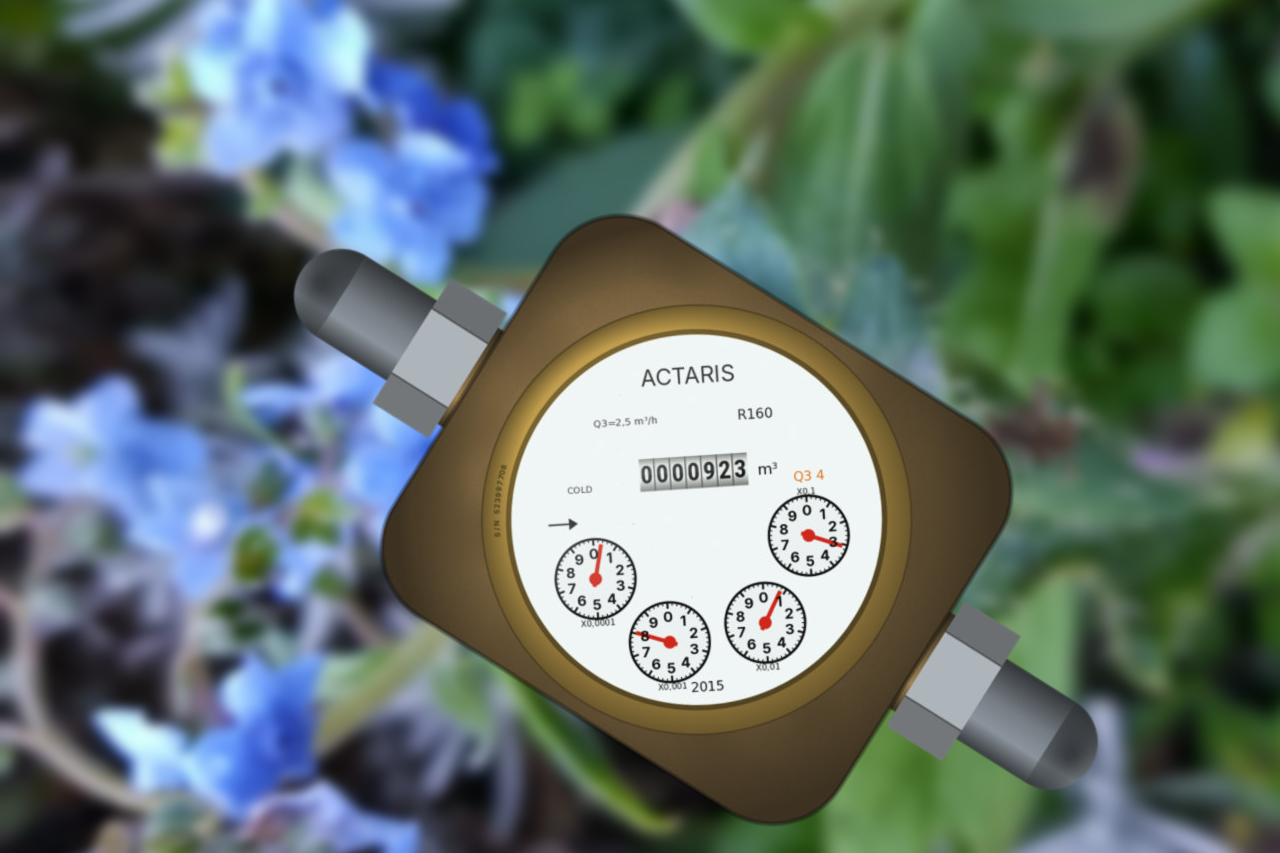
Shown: 923.3080 m³
